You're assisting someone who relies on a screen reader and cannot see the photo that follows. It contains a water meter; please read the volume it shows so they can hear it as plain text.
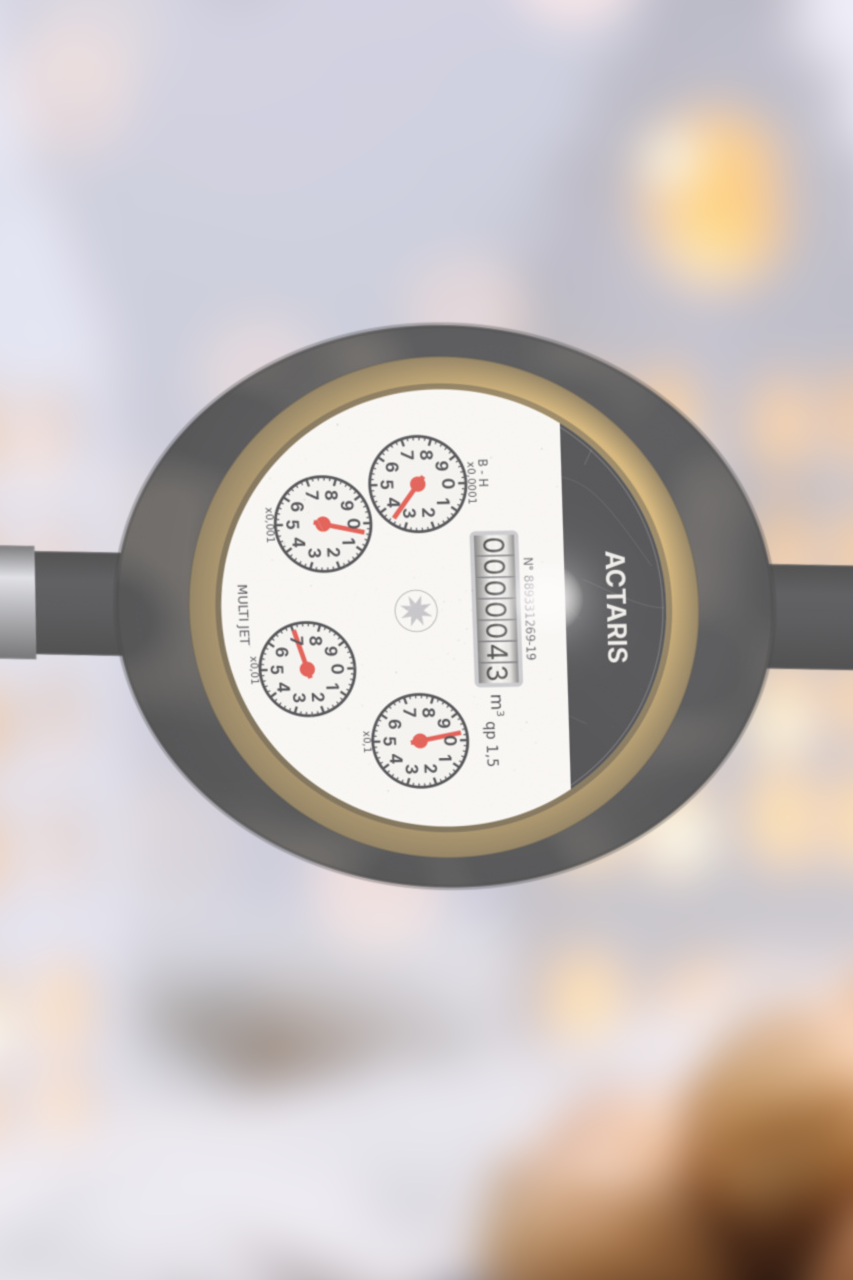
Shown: 42.9703 m³
